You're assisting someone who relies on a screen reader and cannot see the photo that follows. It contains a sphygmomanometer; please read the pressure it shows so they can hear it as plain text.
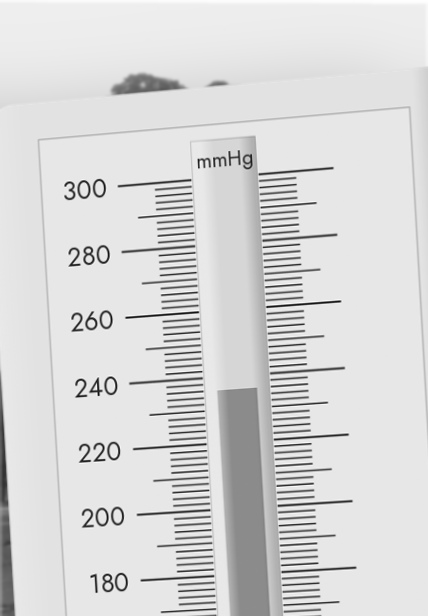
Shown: 236 mmHg
